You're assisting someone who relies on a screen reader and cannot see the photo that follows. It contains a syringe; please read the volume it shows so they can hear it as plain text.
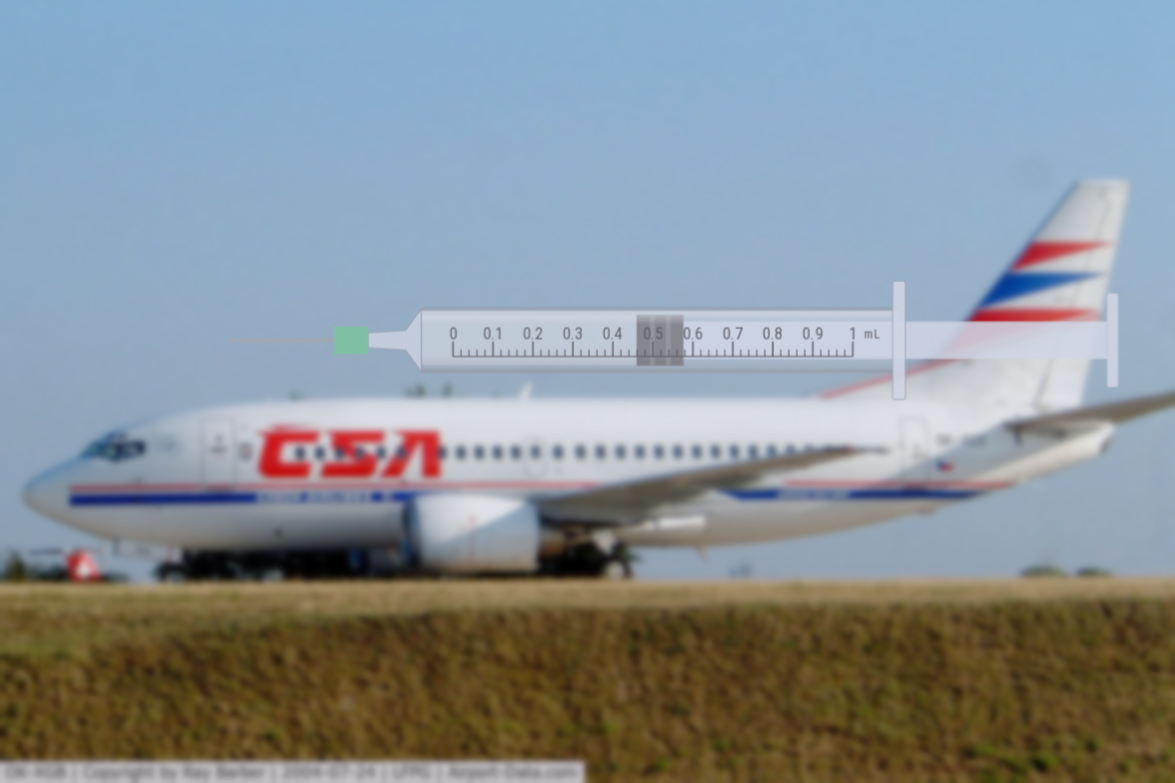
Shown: 0.46 mL
